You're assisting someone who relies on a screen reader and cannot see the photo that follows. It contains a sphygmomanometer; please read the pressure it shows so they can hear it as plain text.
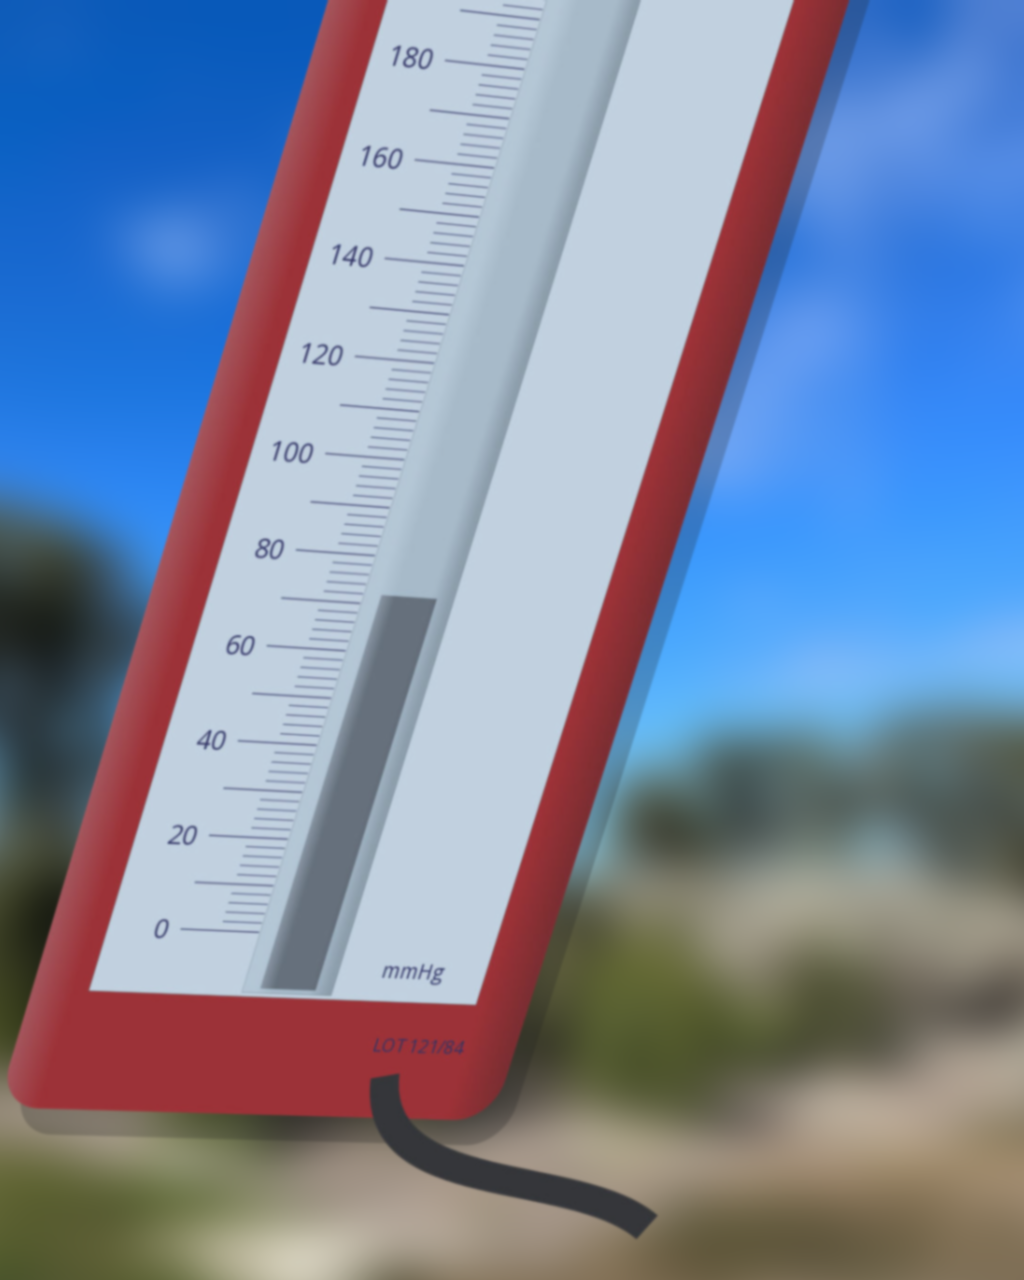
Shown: 72 mmHg
